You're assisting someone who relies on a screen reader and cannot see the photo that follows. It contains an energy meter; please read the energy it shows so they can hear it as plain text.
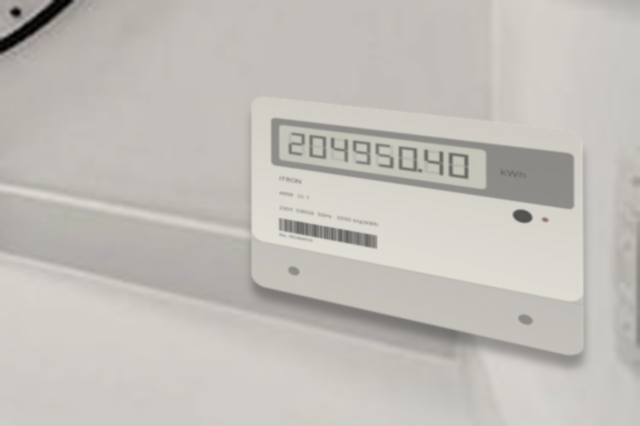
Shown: 204950.40 kWh
